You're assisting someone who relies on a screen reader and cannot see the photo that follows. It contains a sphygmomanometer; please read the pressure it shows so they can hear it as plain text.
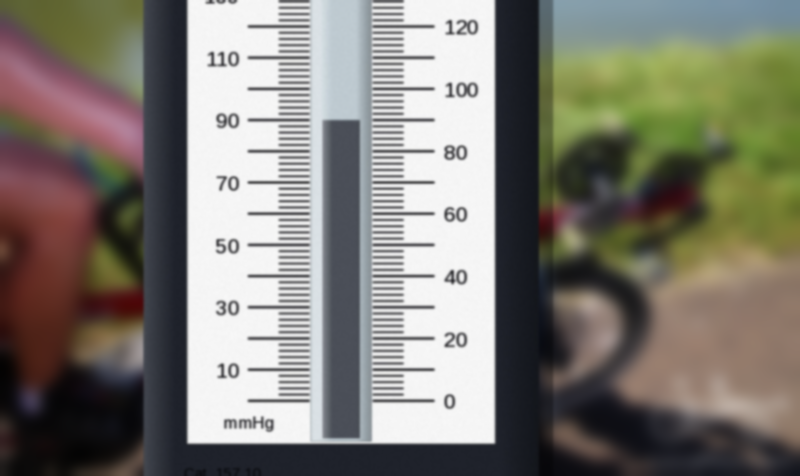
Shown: 90 mmHg
